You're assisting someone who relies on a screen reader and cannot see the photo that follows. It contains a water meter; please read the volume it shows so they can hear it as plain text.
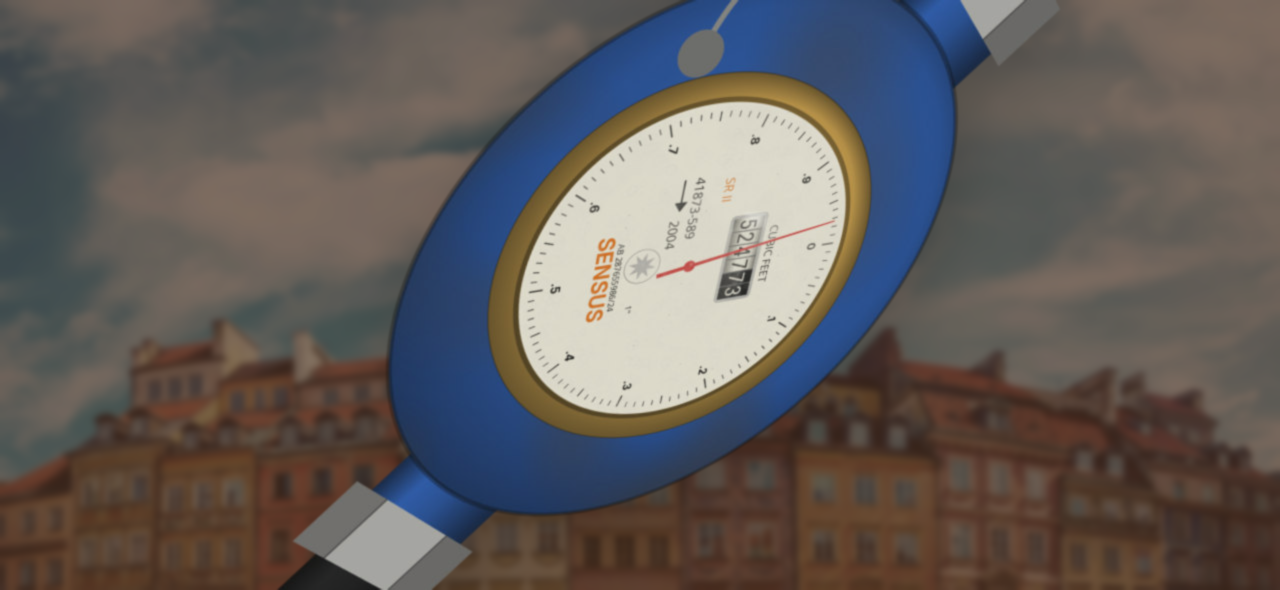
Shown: 524772.97 ft³
